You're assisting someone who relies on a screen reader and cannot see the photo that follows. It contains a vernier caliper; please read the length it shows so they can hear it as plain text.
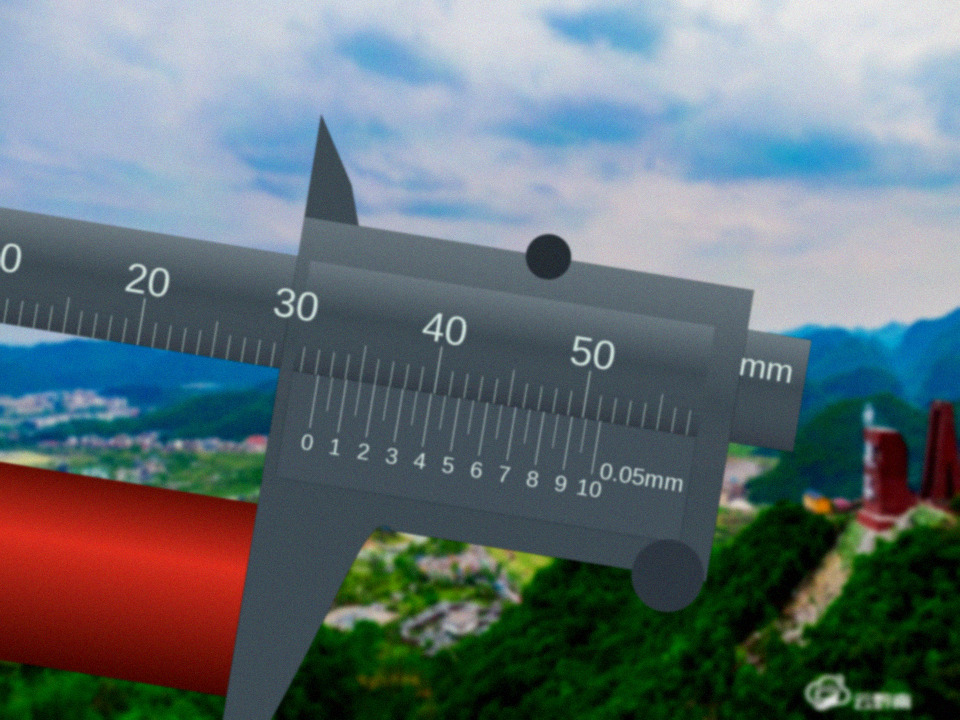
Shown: 32.2 mm
